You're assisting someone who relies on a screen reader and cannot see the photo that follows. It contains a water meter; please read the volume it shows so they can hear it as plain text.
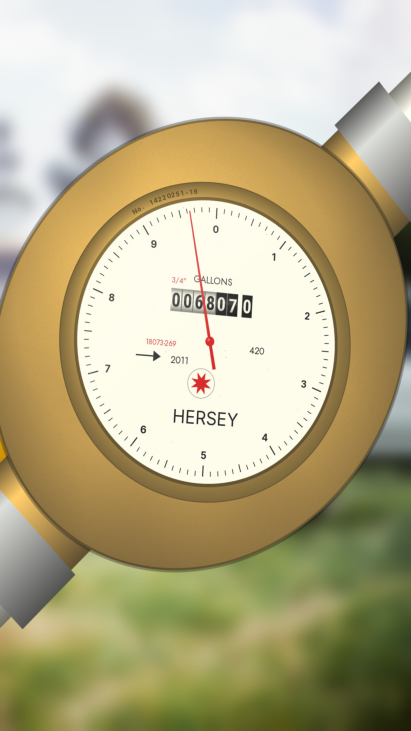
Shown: 68069.6 gal
